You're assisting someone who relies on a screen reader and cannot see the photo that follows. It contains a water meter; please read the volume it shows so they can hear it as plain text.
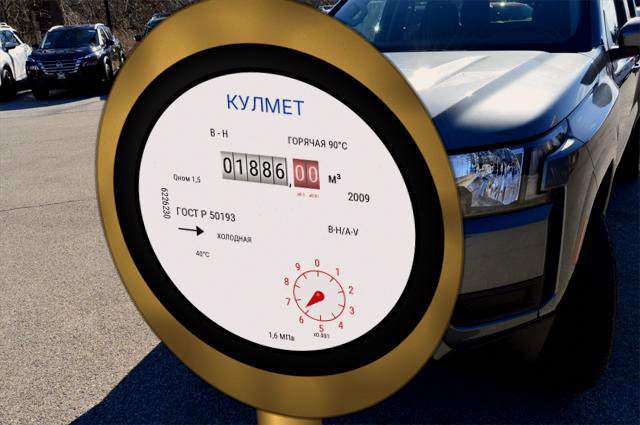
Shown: 1886.006 m³
